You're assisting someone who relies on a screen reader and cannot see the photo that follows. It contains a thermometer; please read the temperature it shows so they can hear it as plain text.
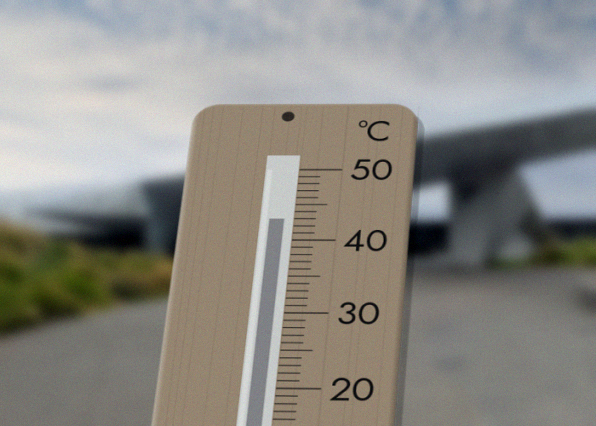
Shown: 43 °C
